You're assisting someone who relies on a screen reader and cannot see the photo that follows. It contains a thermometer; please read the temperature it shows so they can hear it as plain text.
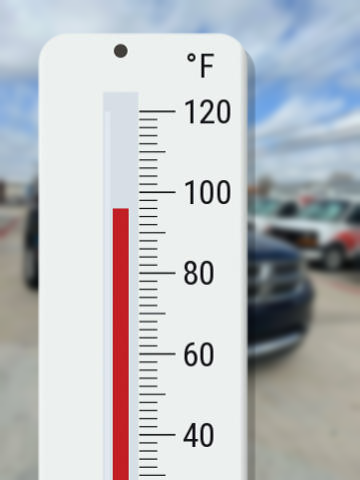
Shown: 96 °F
